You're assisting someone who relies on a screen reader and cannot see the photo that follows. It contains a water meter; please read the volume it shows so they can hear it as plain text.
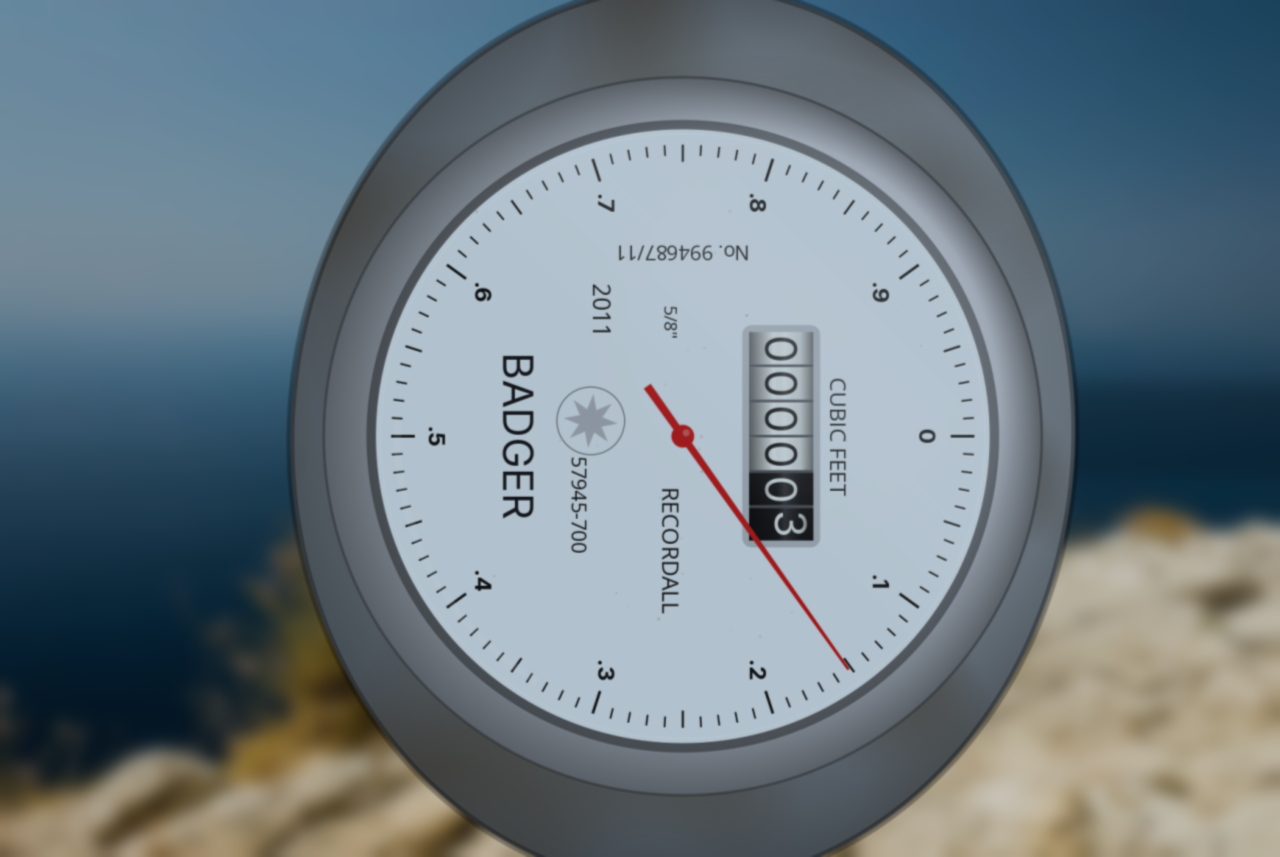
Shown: 3.15 ft³
